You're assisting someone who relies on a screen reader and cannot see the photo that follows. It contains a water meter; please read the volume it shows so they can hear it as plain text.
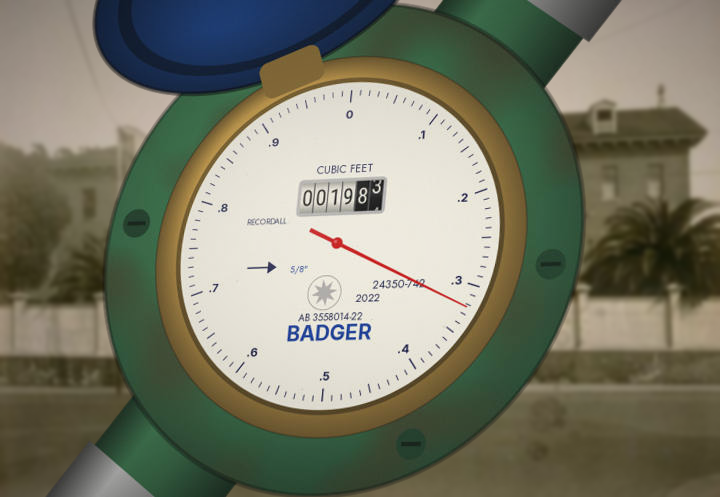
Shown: 1983.32 ft³
